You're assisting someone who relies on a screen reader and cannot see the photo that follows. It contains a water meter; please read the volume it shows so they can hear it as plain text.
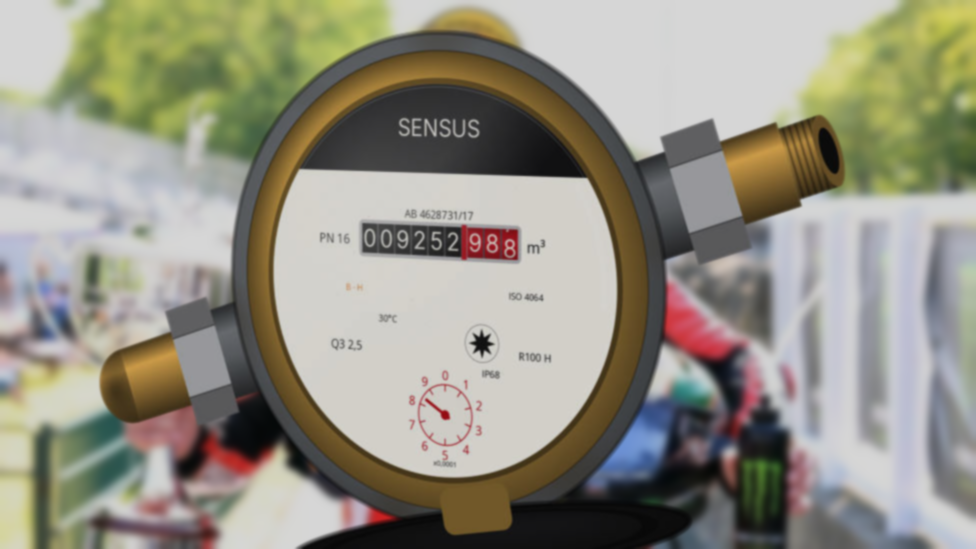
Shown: 9252.9878 m³
